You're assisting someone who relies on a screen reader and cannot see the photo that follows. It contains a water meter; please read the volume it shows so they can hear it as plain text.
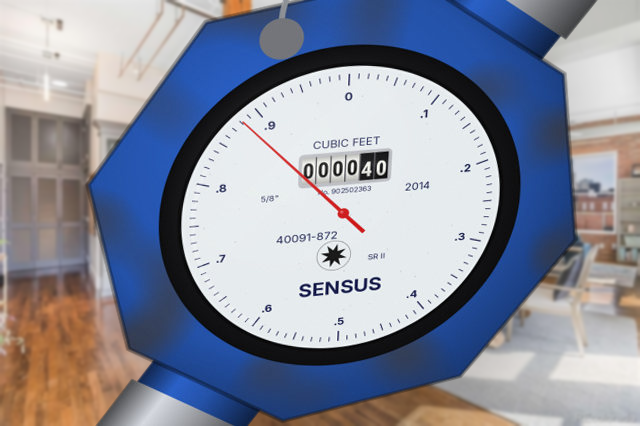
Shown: 39.88 ft³
